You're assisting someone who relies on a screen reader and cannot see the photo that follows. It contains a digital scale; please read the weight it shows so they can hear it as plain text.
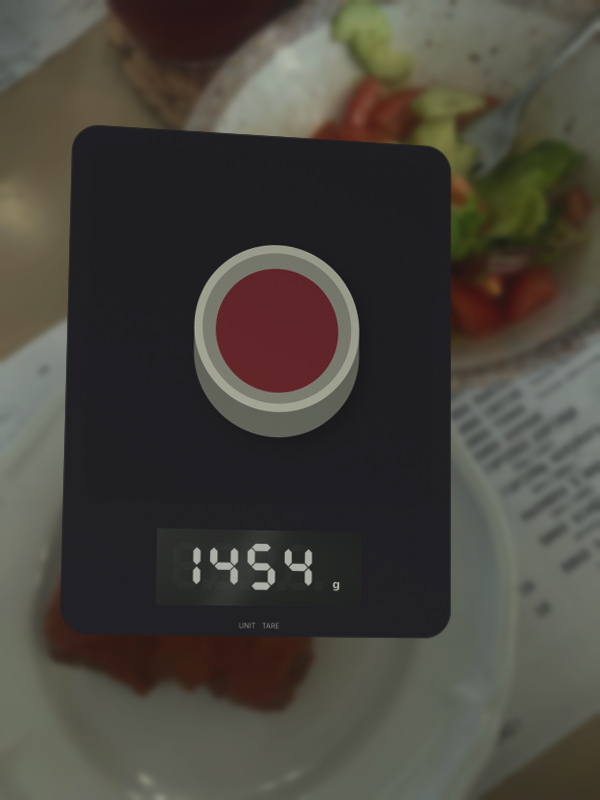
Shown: 1454 g
